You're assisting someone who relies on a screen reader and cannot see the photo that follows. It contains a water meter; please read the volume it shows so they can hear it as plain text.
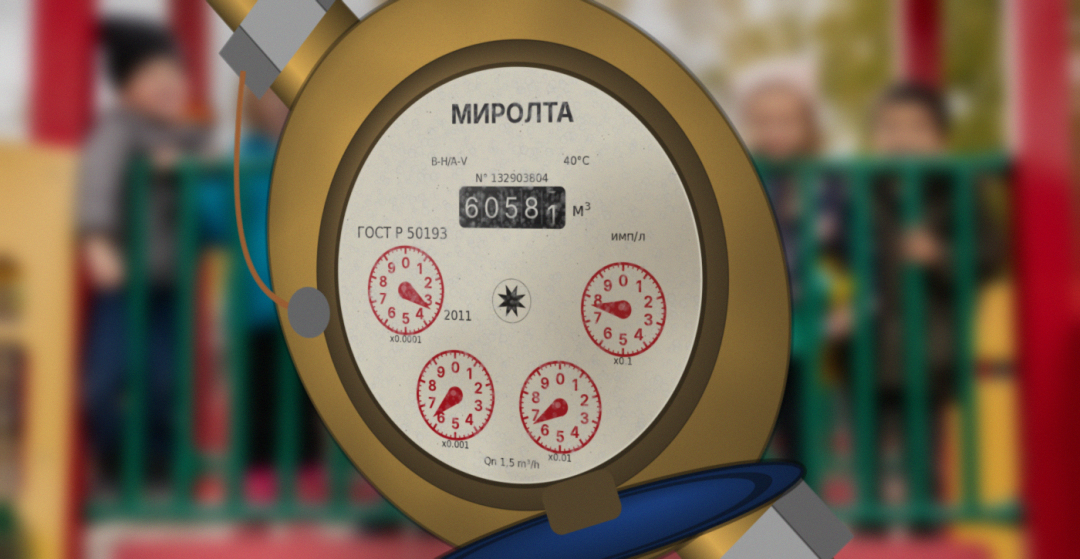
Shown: 60580.7663 m³
